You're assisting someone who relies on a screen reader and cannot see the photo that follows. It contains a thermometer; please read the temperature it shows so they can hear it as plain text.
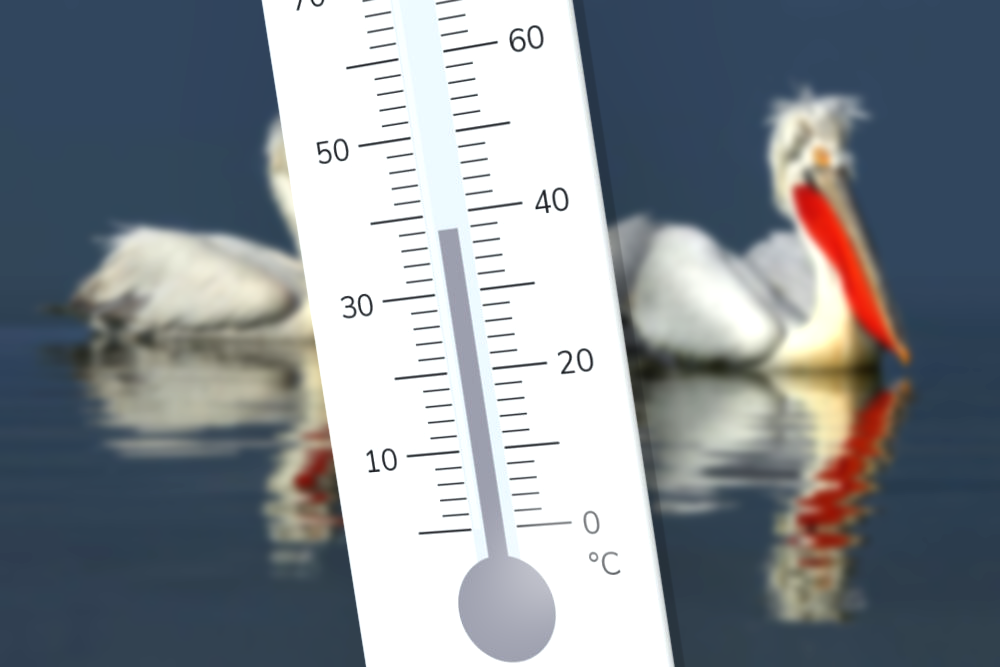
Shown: 38 °C
